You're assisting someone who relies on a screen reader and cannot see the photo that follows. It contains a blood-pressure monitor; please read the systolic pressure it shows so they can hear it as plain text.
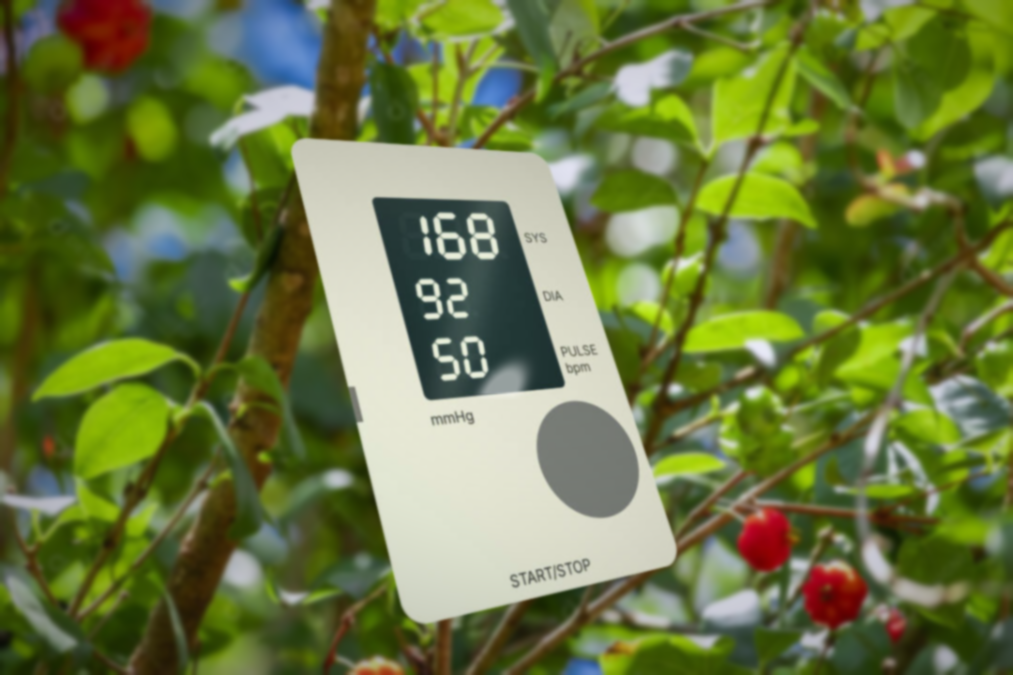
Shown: 168 mmHg
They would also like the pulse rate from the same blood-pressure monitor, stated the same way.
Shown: 50 bpm
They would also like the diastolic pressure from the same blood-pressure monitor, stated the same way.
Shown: 92 mmHg
